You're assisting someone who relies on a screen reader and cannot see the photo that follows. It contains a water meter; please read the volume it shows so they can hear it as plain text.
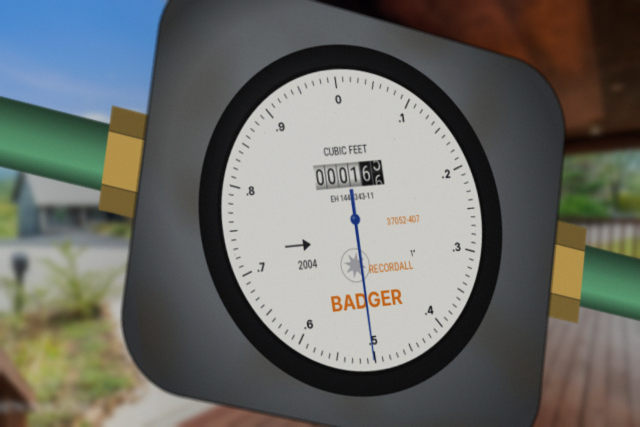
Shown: 165.50 ft³
